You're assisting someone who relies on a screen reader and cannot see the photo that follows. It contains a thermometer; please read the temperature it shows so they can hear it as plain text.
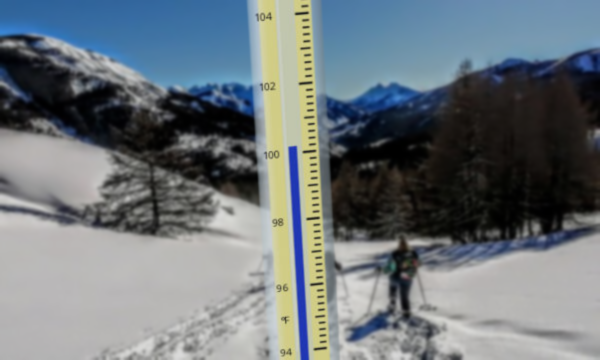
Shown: 100.2 °F
